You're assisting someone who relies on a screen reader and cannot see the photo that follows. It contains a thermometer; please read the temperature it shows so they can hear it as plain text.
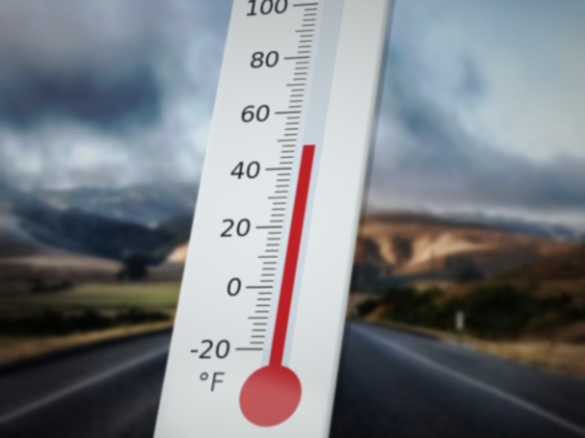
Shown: 48 °F
